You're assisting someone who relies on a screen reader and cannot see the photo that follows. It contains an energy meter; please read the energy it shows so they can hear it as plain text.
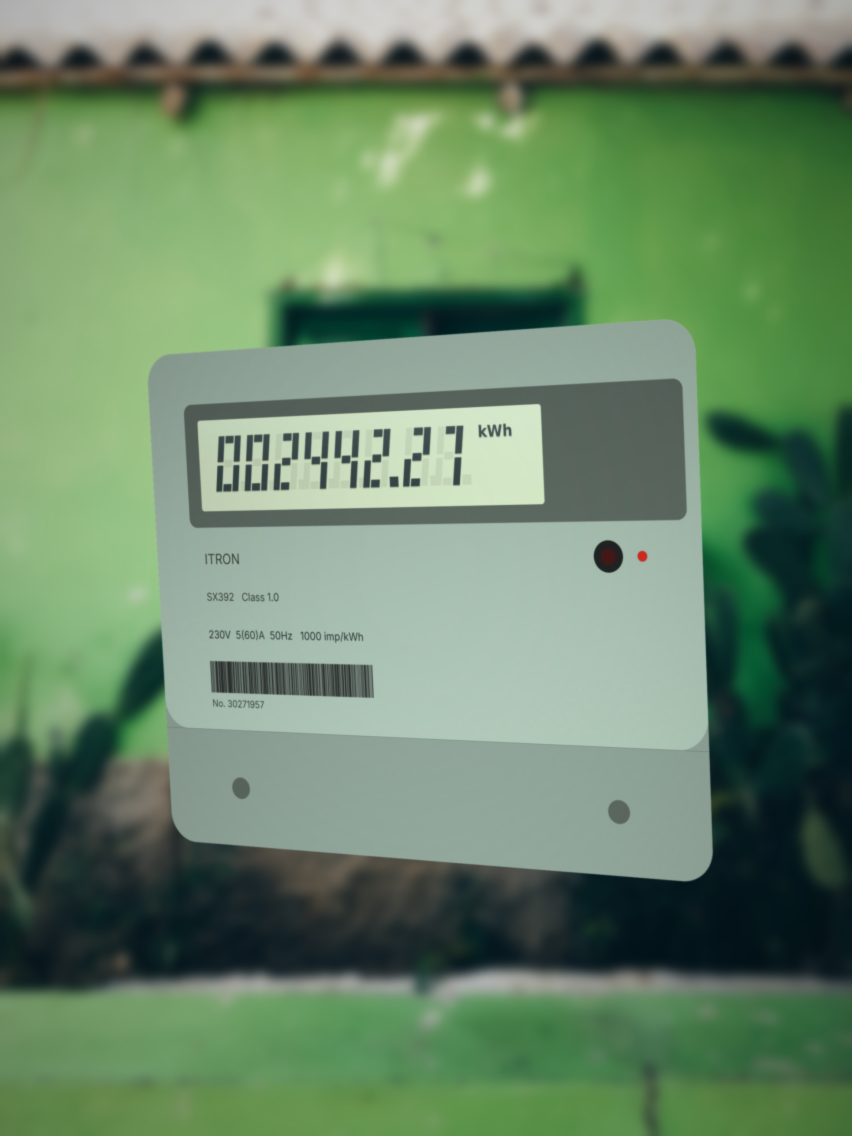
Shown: 2442.27 kWh
